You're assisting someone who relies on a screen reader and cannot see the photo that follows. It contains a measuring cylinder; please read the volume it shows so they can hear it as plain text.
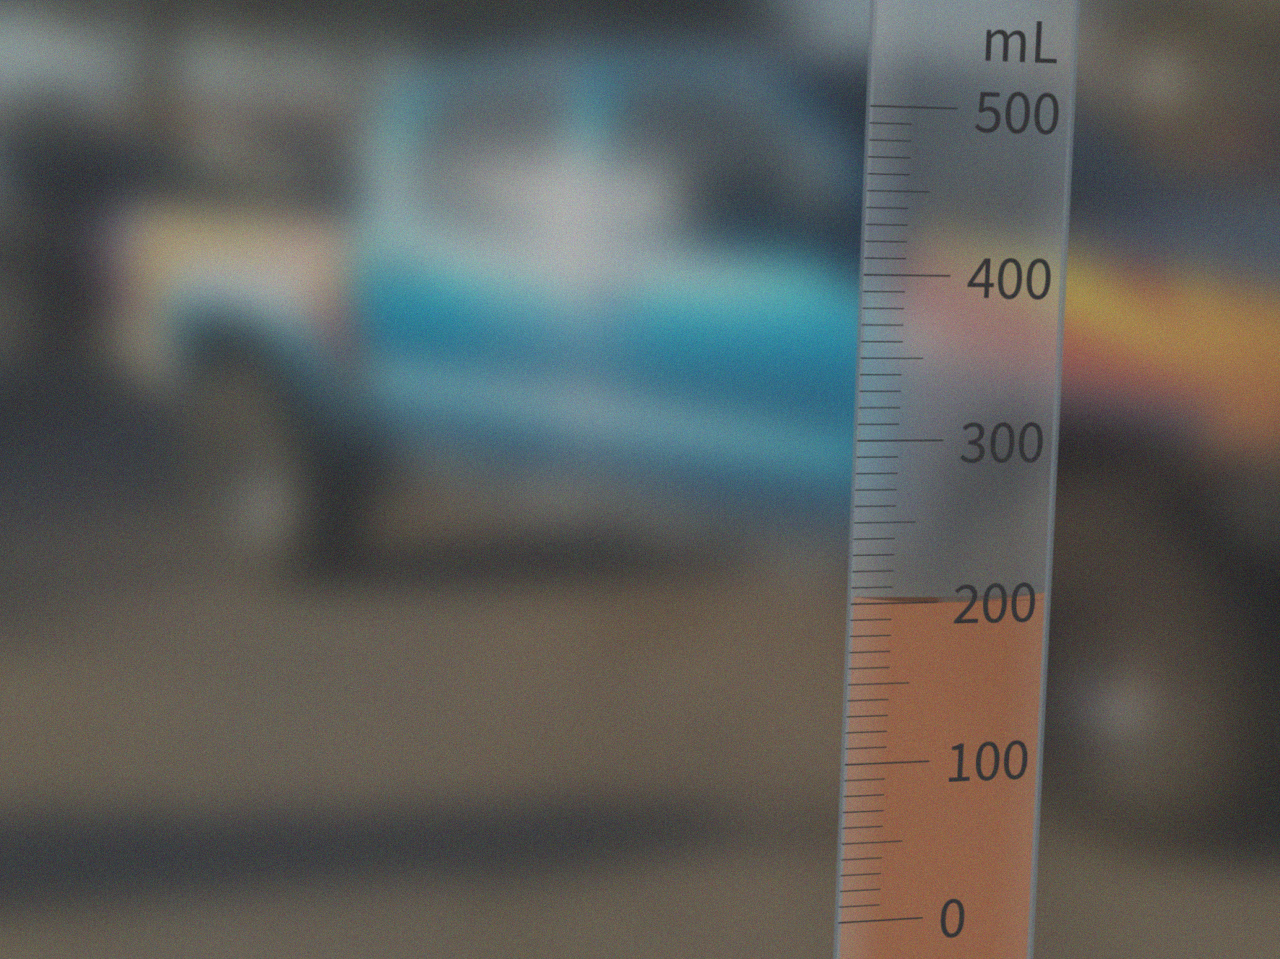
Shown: 200 mL
